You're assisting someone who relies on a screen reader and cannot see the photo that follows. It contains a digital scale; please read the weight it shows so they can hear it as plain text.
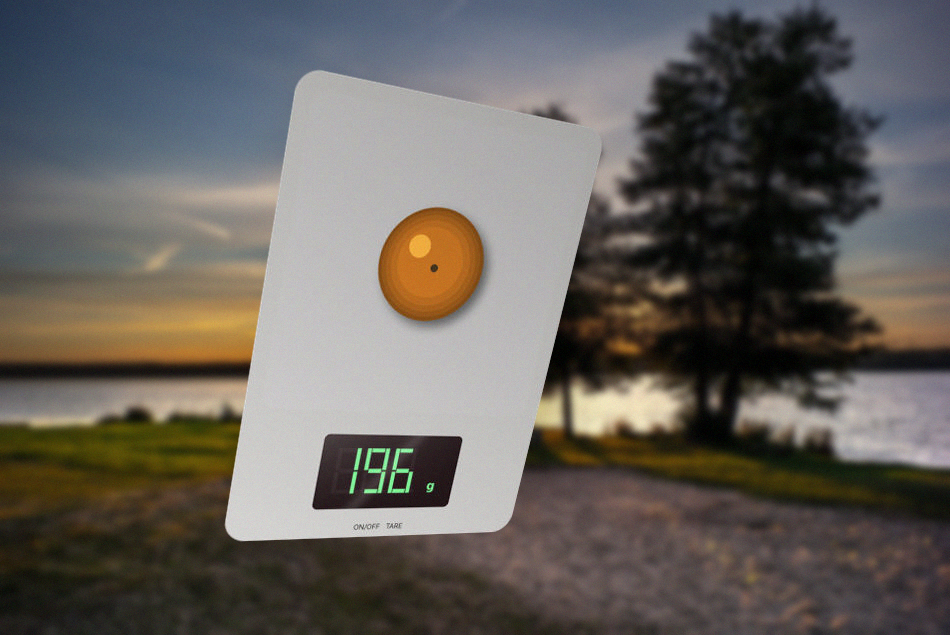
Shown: 196 g
